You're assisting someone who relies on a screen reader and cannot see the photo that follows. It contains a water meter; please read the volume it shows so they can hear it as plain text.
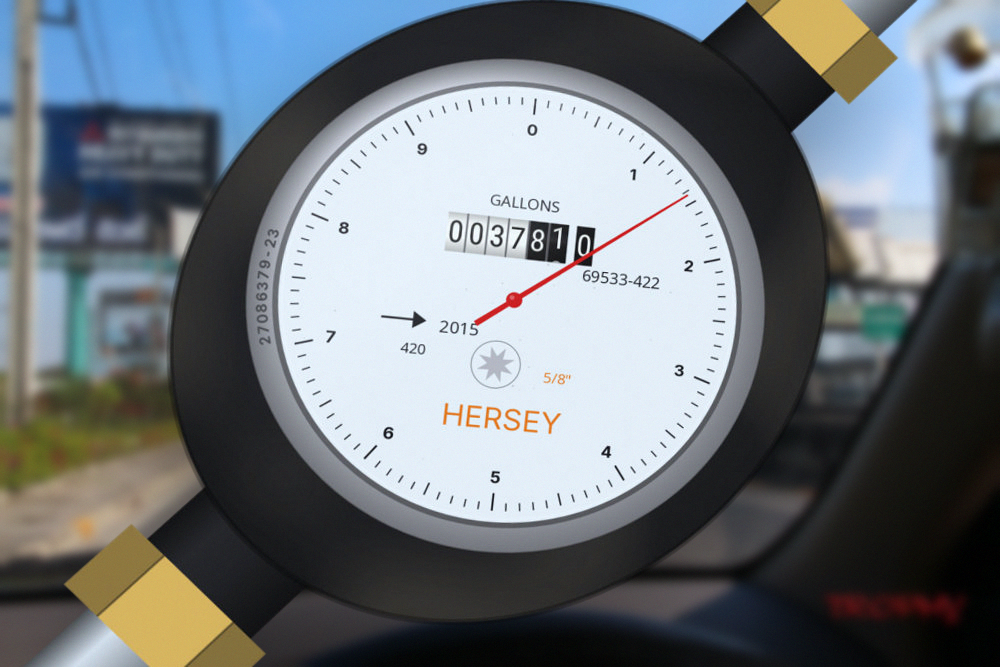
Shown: 37811.4 gal
